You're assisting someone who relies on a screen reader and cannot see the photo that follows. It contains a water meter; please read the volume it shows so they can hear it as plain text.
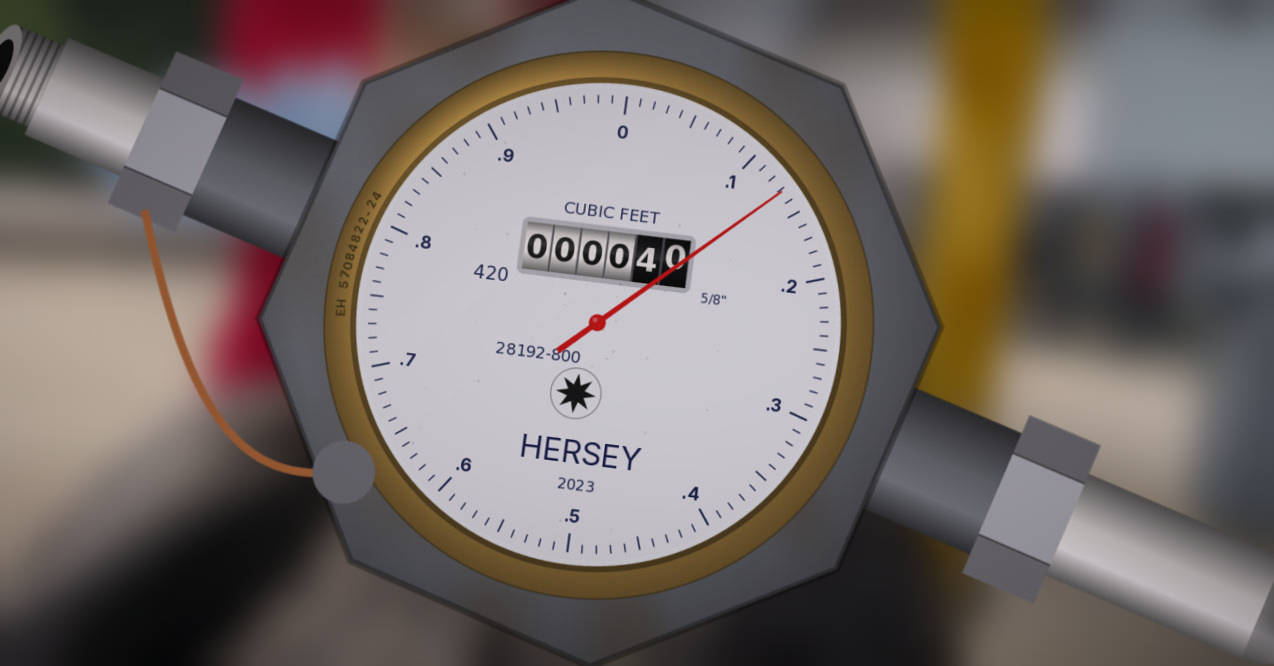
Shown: 40.13 ft³
